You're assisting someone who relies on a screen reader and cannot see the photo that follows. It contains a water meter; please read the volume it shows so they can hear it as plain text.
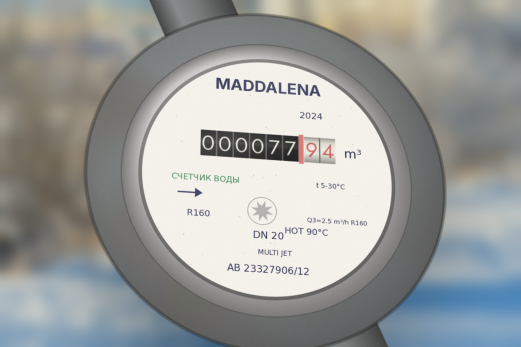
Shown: 77.94 m³
